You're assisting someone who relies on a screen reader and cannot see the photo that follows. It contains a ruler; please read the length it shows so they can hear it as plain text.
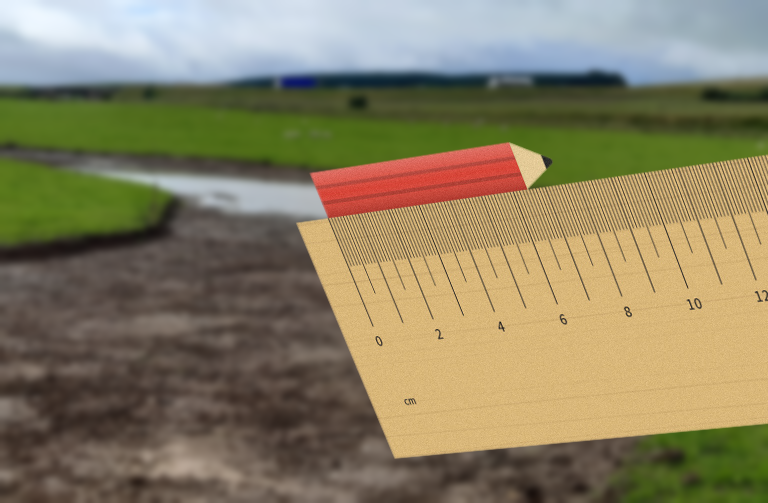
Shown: 7.5 cm
